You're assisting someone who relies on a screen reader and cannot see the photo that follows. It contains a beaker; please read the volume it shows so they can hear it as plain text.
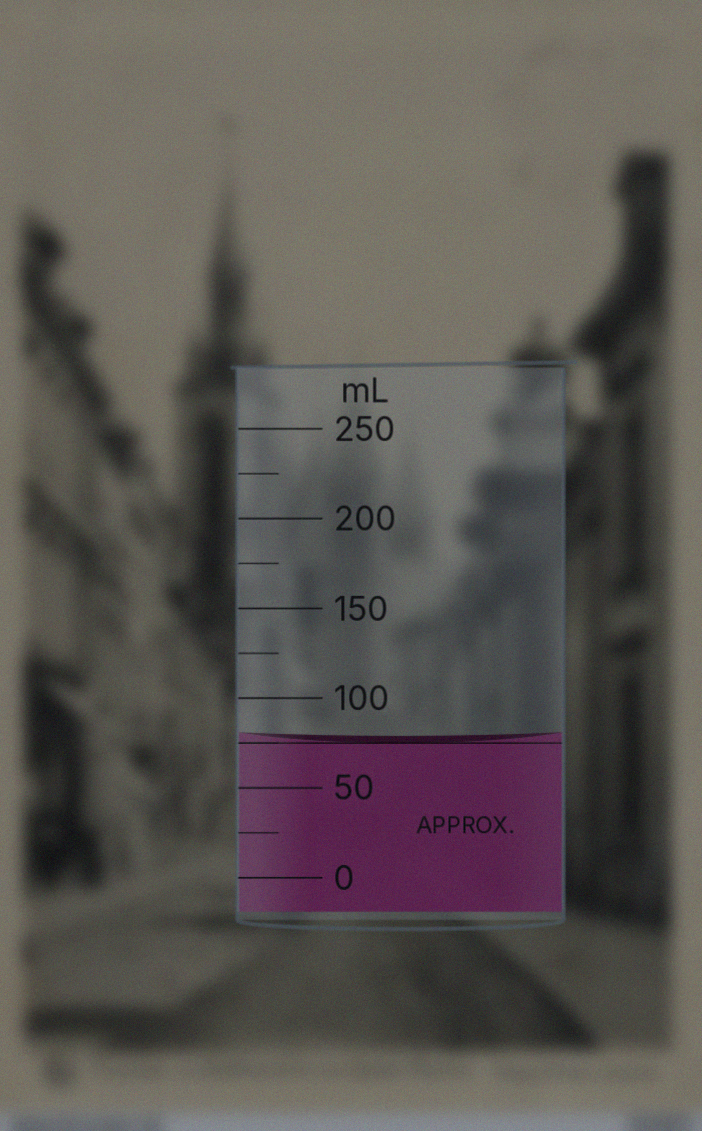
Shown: 75 mL
